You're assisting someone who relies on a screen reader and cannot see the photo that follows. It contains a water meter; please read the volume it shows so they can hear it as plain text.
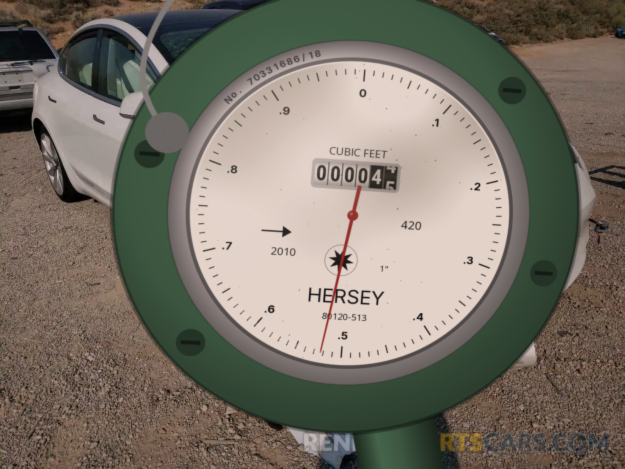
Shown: 44.52 ft³
